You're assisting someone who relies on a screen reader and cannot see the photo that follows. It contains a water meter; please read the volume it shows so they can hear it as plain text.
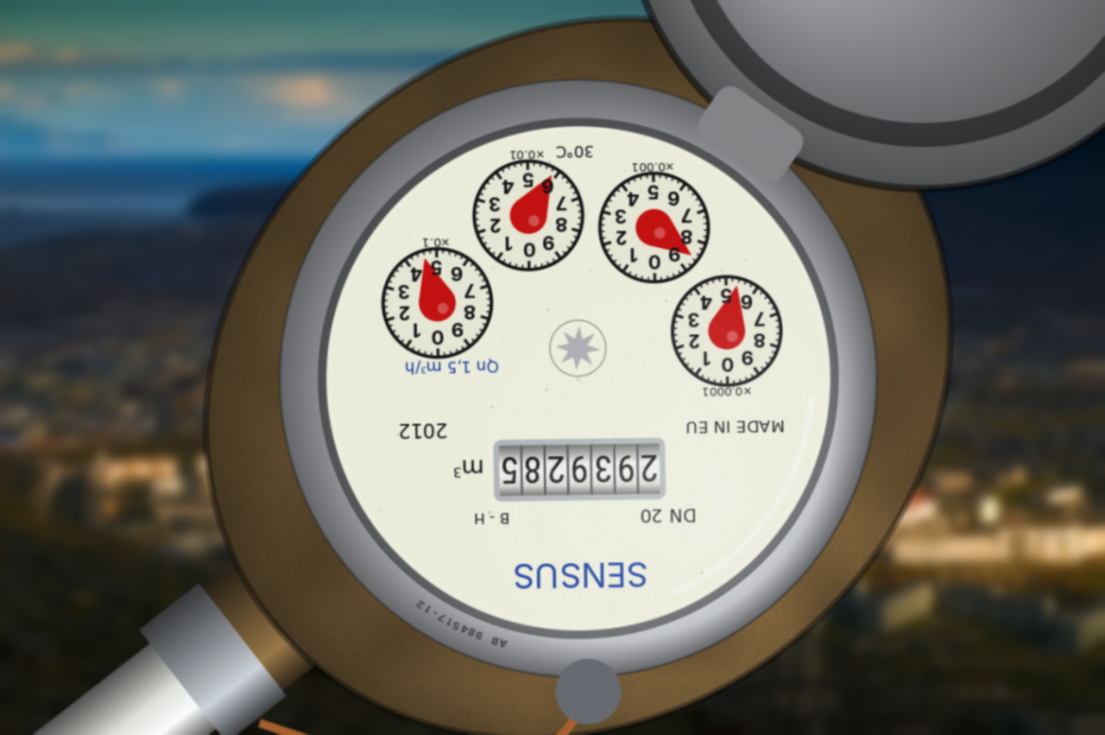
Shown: 2939285.4585 m³
